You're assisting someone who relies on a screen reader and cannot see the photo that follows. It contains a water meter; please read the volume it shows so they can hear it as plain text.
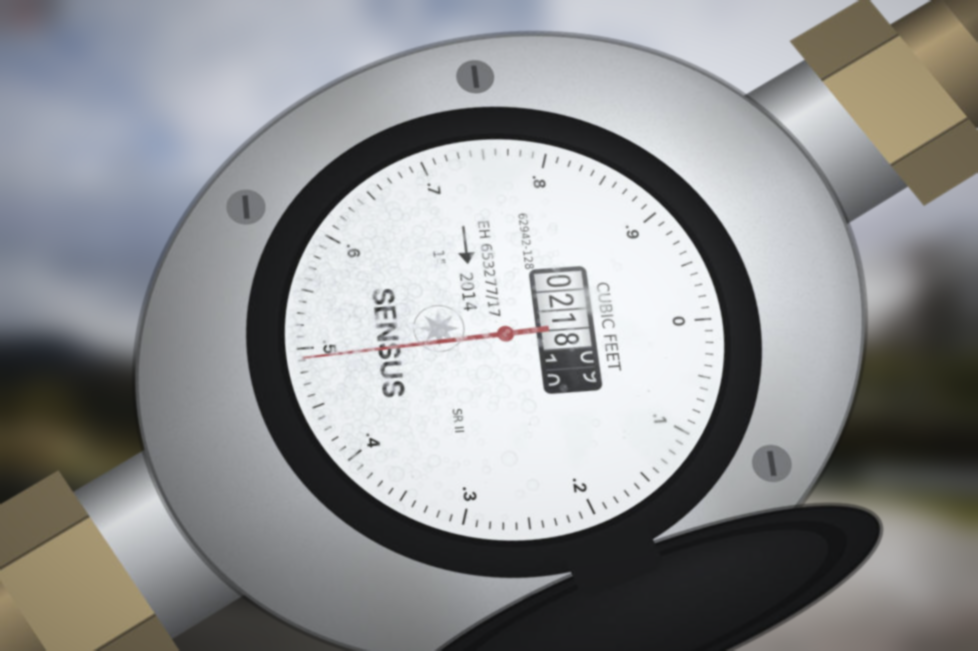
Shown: 21809.49 ft³
